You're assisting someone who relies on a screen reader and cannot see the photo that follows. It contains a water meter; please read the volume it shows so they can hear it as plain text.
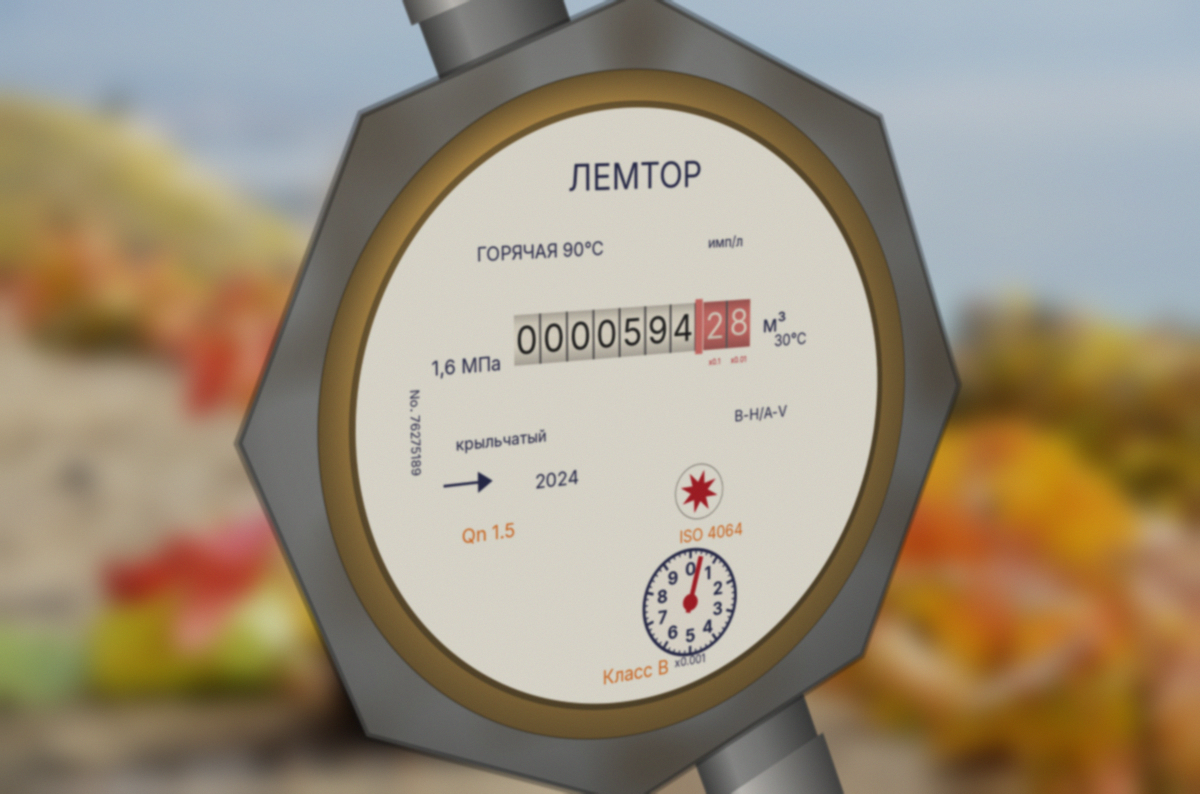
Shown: 594.280 m³
